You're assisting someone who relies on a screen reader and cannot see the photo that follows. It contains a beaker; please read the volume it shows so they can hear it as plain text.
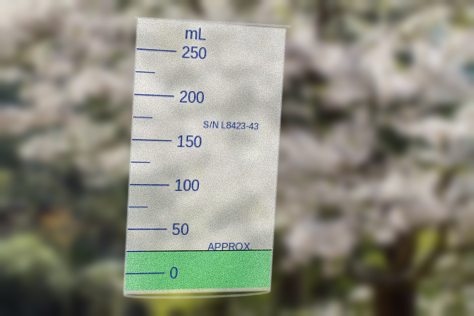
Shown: 25 mL
